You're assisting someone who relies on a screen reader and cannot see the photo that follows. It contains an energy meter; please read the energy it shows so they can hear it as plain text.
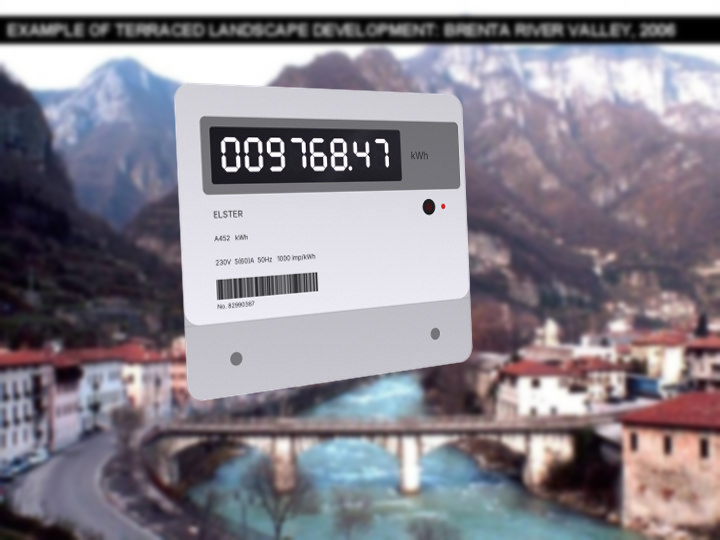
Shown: 9768.47 kWh
